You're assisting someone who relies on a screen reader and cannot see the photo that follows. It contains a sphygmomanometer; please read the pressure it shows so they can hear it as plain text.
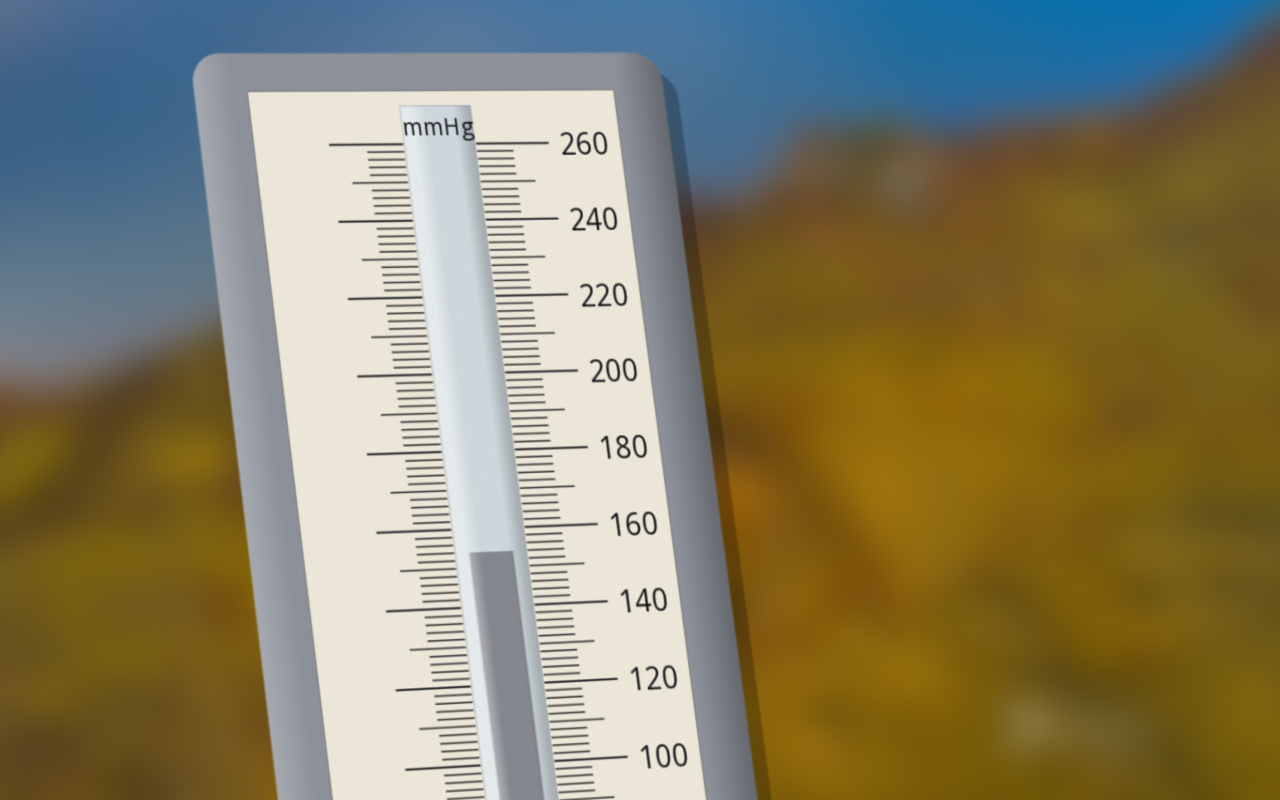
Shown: 154 mmHg
